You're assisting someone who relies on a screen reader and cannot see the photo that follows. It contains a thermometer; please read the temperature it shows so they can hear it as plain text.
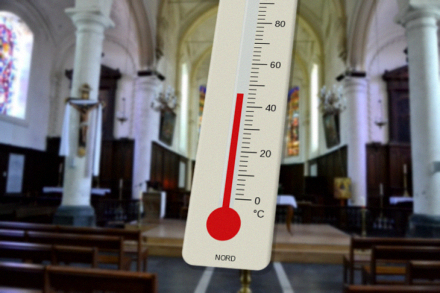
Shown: 46 °C
